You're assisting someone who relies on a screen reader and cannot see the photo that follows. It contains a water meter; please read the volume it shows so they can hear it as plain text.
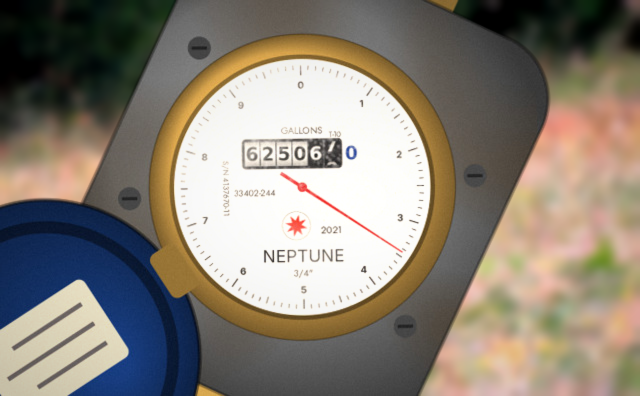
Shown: 6250673.4 gal
